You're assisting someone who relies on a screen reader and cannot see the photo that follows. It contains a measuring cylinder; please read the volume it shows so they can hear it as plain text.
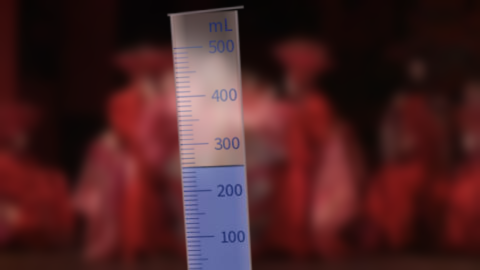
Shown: 250 mL
